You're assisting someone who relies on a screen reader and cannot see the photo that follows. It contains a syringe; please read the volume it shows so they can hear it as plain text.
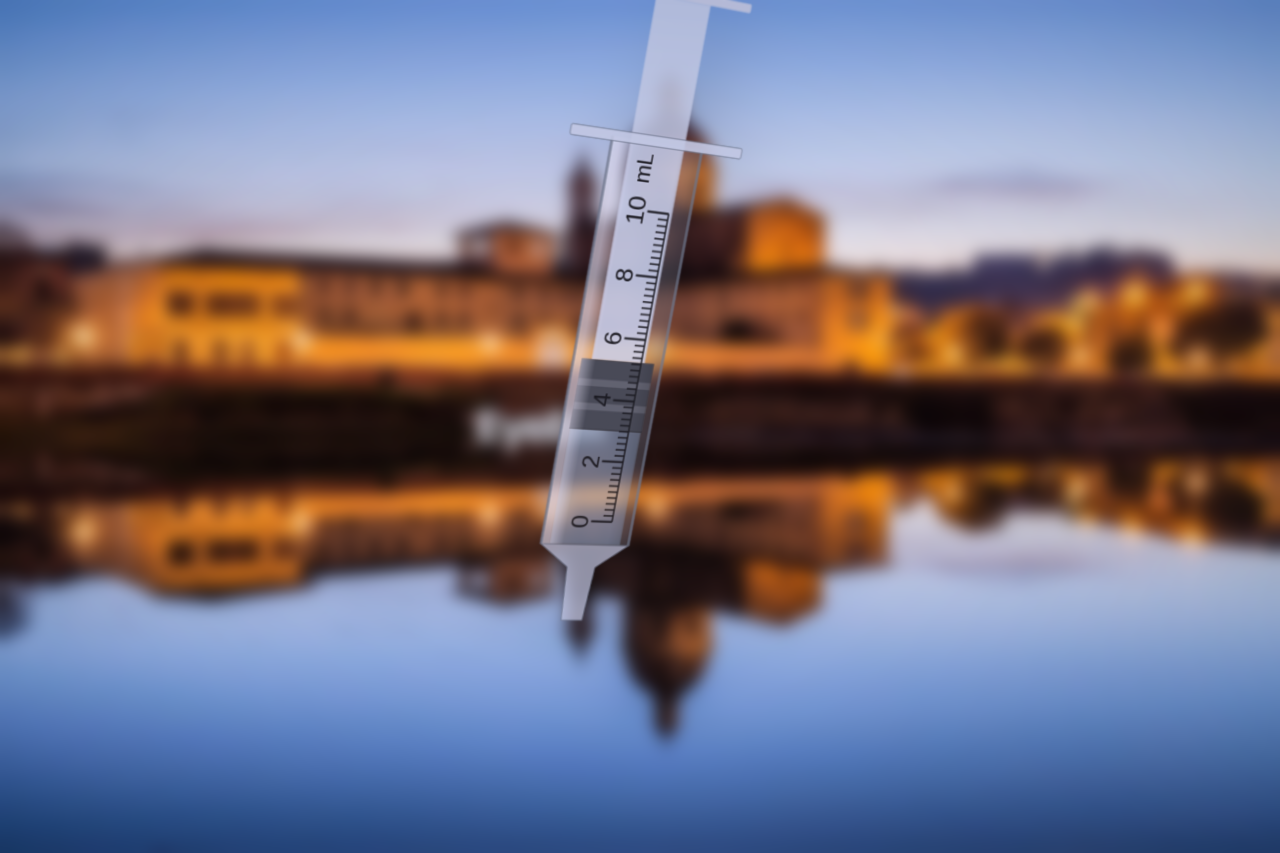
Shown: 3 mL
